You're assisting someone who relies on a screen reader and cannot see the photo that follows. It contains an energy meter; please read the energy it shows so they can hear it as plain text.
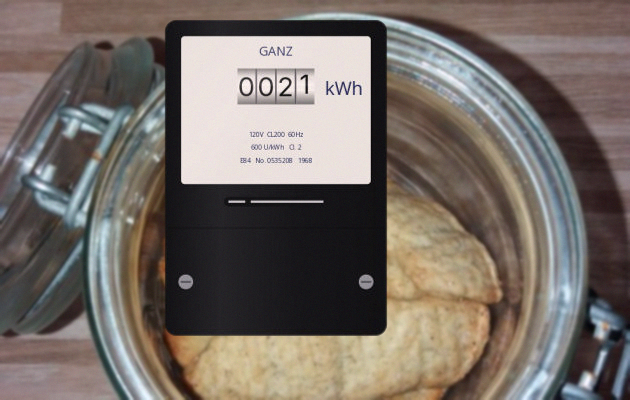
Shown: 21 kWh
